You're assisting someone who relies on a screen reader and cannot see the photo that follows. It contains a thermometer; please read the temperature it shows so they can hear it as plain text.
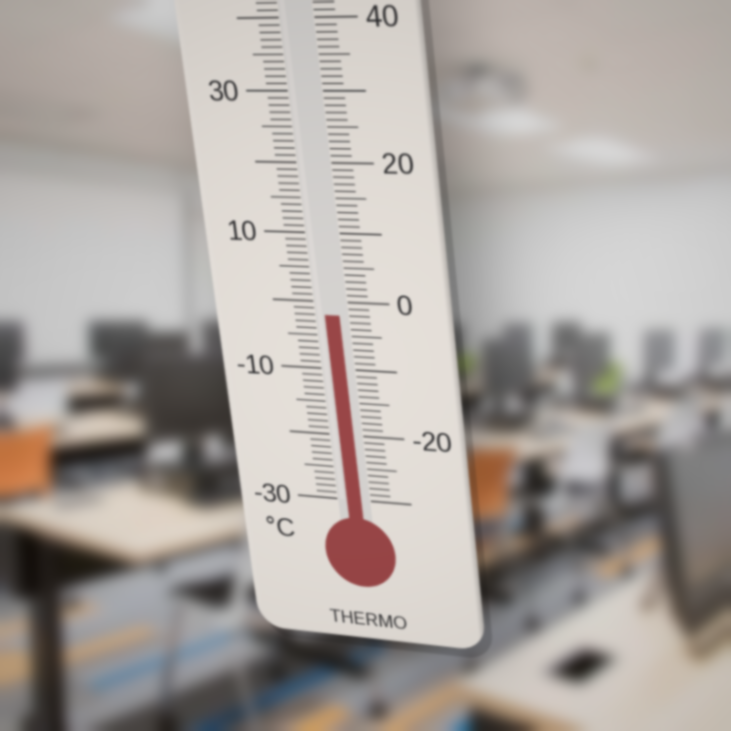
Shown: -2 °C
